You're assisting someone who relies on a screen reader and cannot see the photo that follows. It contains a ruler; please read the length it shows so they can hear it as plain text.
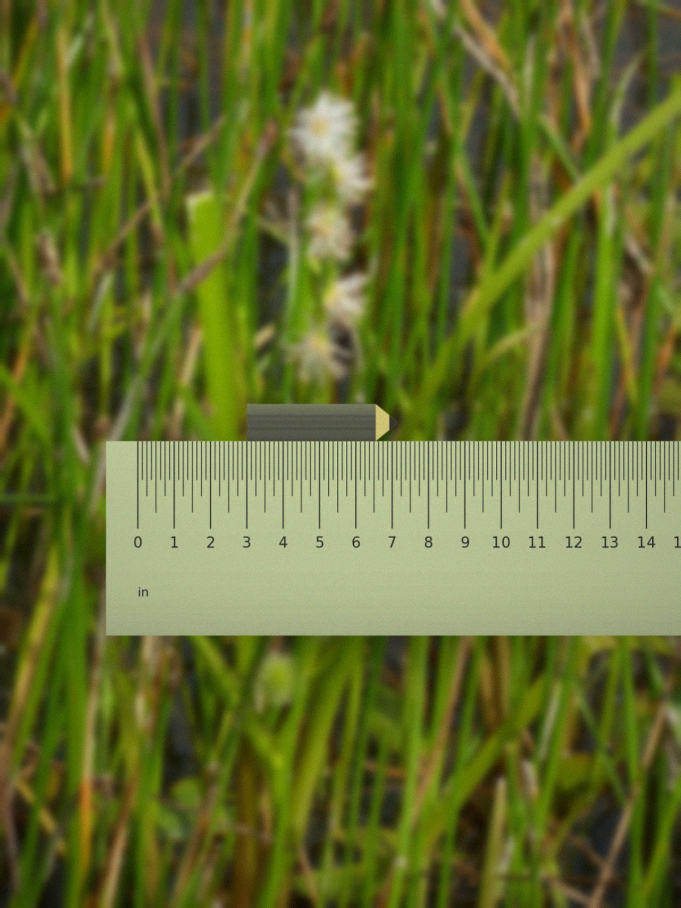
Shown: 4.125 in
